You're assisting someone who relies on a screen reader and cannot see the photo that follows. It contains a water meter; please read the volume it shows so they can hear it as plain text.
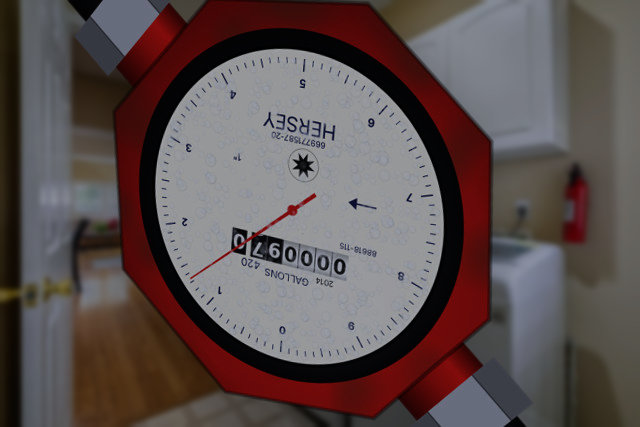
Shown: 971.3 gal
